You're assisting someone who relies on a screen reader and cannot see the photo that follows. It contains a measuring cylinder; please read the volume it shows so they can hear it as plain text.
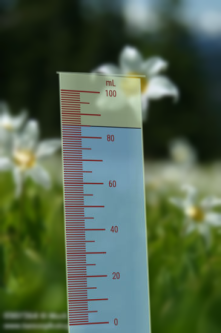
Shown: 85 mL
